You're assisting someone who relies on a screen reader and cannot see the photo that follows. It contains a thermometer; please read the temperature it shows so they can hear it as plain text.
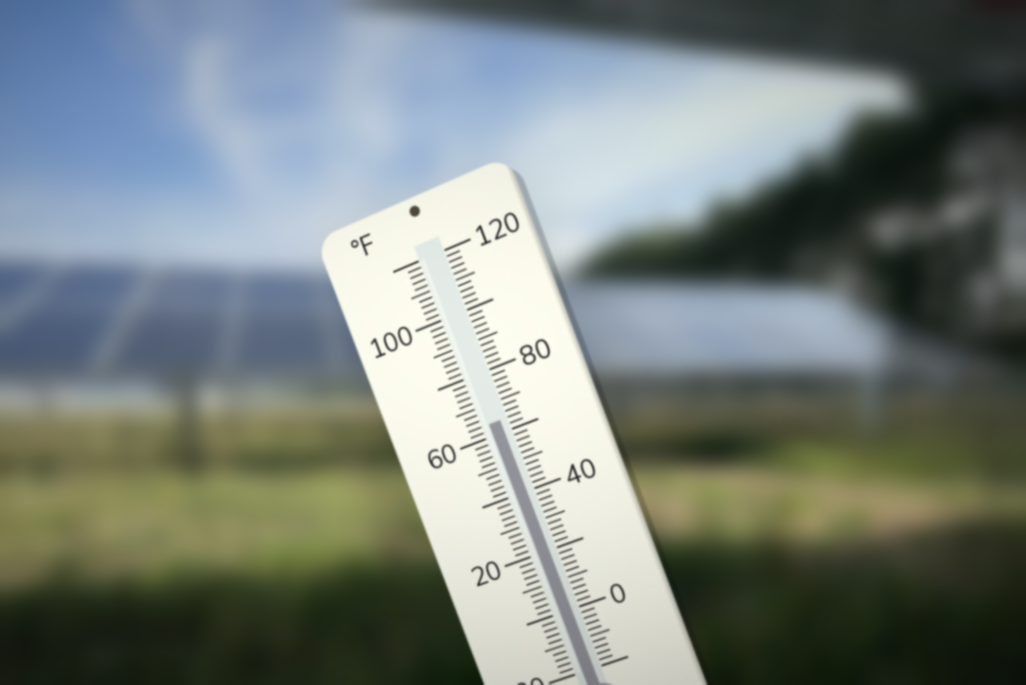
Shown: 64 °F
